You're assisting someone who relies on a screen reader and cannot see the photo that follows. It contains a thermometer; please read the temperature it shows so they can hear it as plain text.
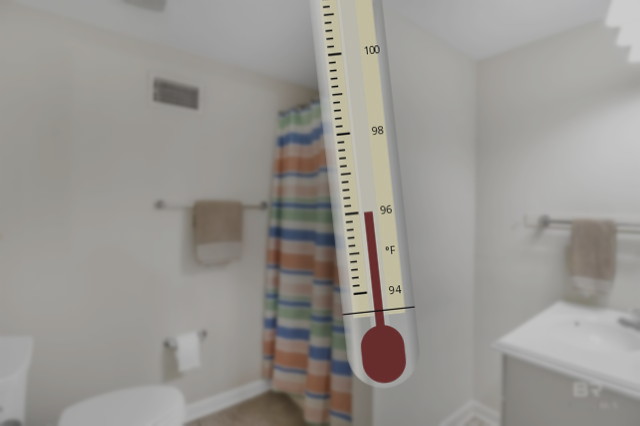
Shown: 96 °F
